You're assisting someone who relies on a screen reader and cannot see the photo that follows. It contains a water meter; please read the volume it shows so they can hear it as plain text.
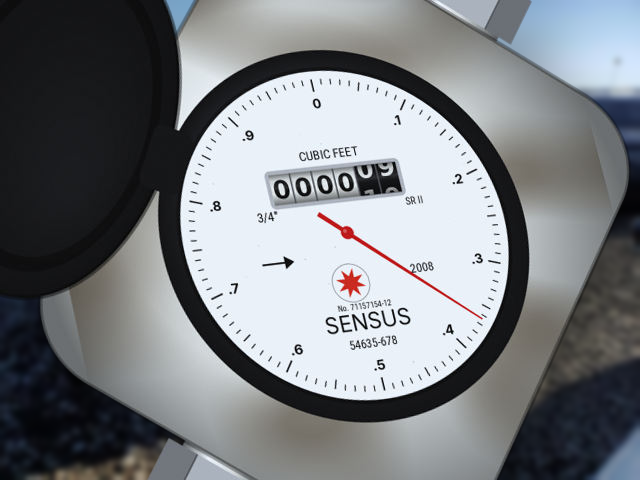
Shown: 9.36 ft³
